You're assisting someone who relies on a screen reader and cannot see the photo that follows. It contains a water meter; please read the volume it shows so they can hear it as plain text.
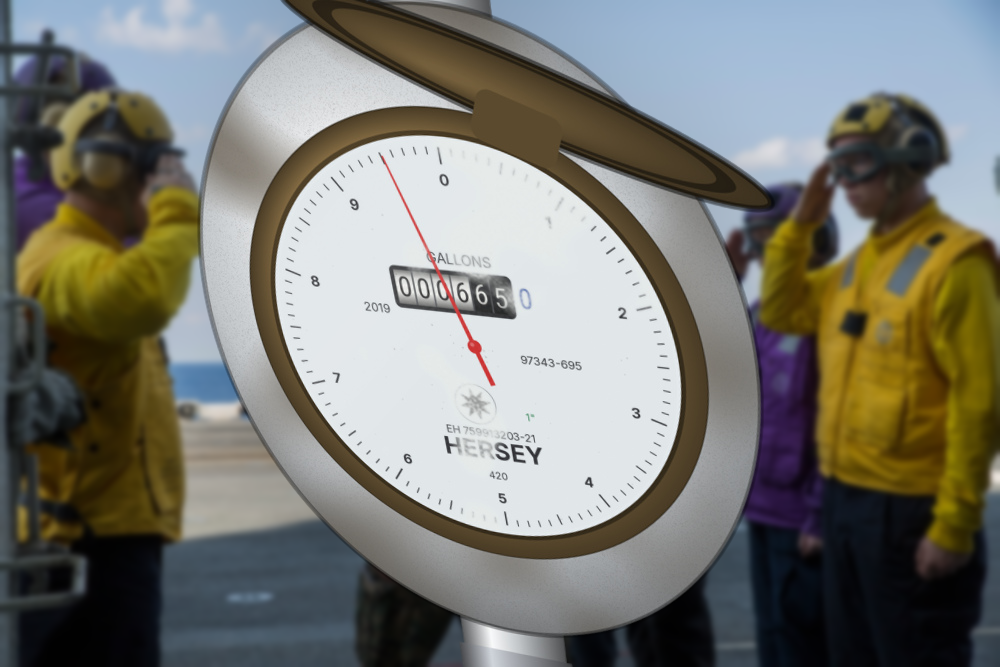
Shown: 6649.5 gal
